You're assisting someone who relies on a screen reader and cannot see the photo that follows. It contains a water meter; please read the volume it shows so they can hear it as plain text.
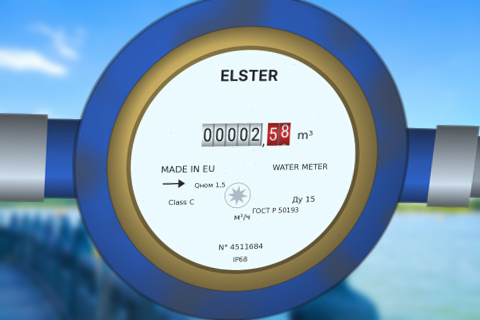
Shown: 2.58 m³
